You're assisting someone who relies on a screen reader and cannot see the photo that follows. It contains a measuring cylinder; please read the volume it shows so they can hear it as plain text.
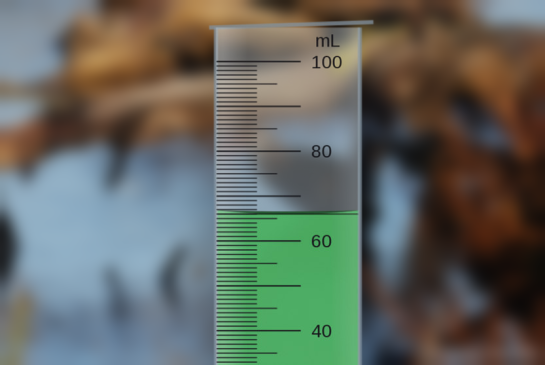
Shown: 66 mL
